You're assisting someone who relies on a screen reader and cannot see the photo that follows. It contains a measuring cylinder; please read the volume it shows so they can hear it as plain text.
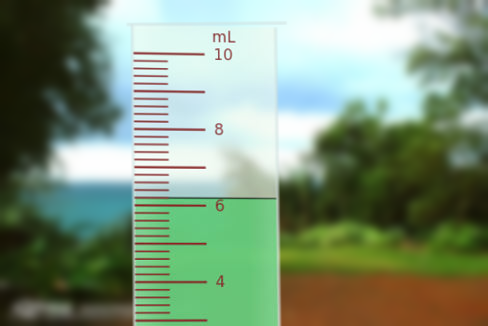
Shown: 6.2 mL
